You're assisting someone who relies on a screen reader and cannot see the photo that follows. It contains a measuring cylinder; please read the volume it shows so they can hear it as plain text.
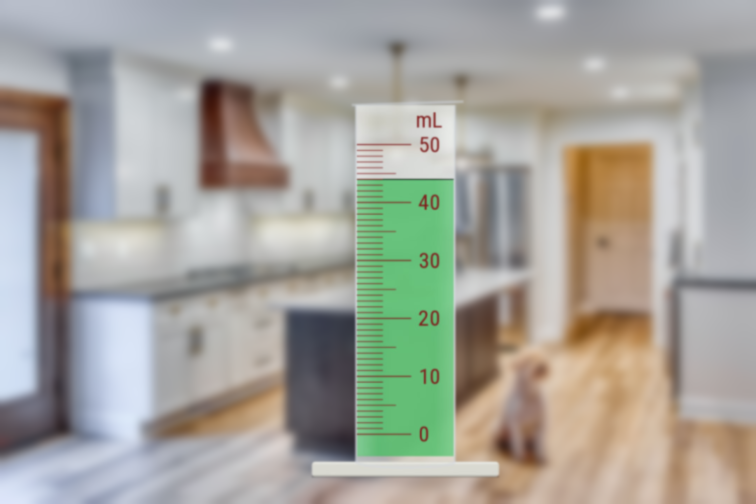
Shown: 44 mL
